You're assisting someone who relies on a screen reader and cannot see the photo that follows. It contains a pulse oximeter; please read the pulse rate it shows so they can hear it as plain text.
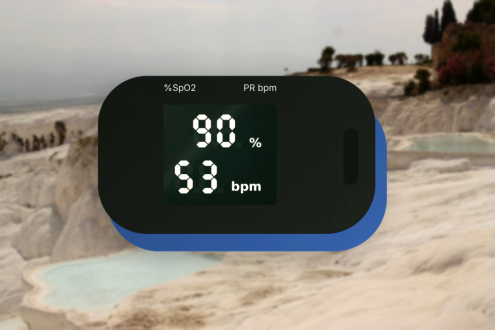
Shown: 53 bpm
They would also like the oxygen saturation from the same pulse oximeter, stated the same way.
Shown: 90 %
